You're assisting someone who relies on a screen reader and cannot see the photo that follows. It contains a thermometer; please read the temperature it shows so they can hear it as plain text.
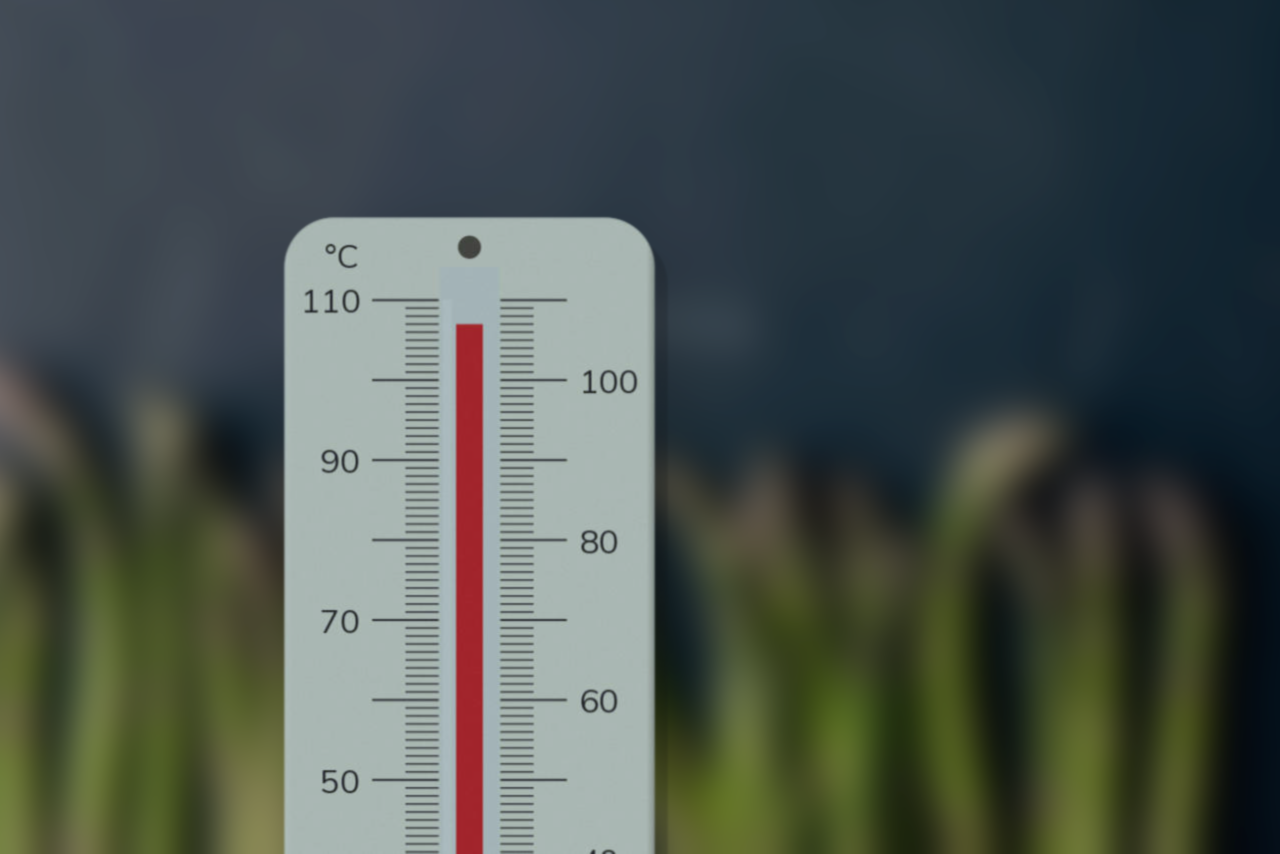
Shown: 107 °C
